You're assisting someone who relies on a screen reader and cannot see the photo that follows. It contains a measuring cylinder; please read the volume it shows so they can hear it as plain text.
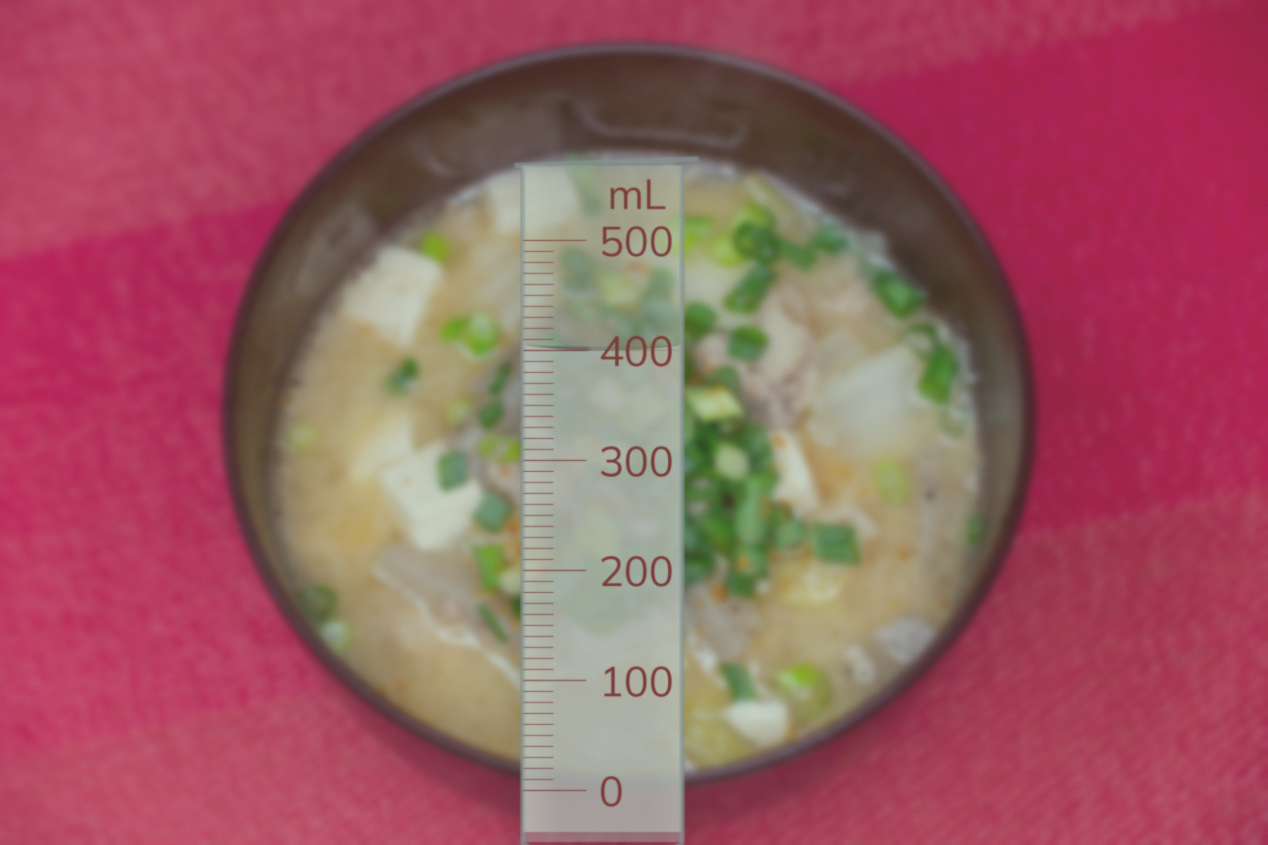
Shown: 400 mL
